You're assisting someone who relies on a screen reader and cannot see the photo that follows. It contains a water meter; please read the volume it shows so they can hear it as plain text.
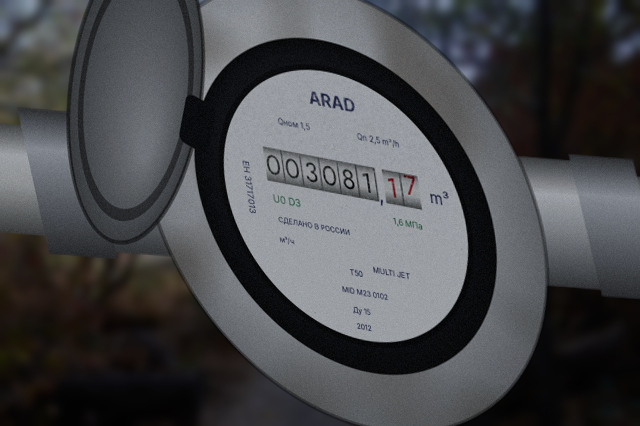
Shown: 3081.17 m³
